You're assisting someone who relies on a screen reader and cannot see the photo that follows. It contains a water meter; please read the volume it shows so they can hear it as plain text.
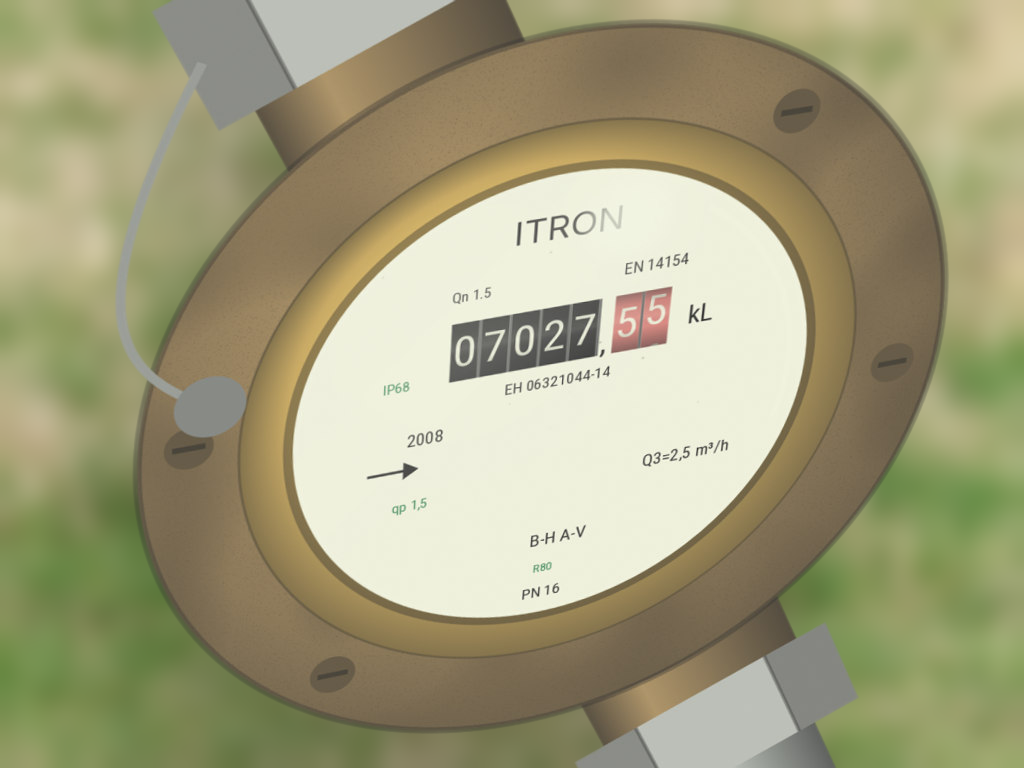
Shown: 7027.55 kL
